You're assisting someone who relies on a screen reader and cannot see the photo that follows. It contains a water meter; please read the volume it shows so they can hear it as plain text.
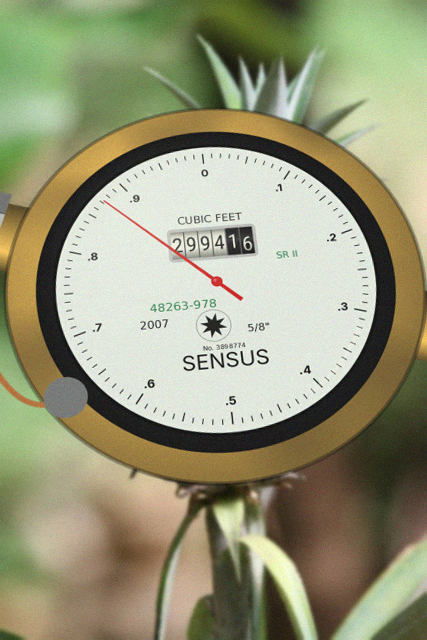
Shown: 299415.87 ft³
